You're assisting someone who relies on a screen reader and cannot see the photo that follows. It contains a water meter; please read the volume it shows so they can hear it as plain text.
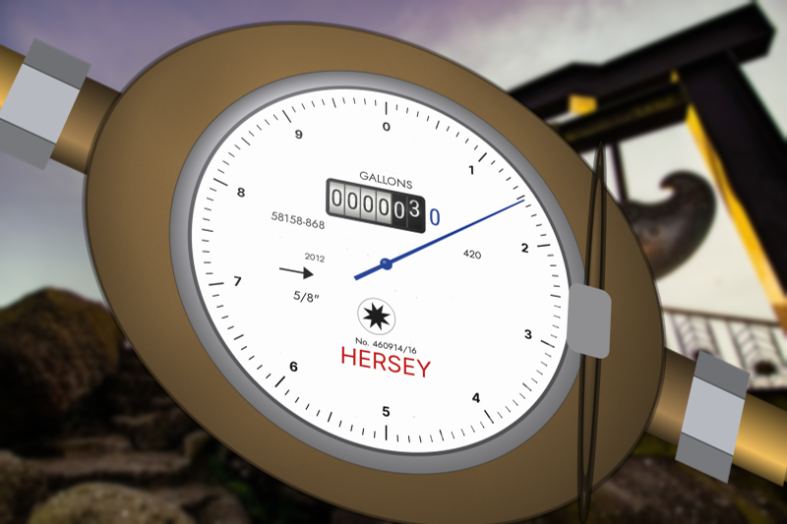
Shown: 31.5 gal
